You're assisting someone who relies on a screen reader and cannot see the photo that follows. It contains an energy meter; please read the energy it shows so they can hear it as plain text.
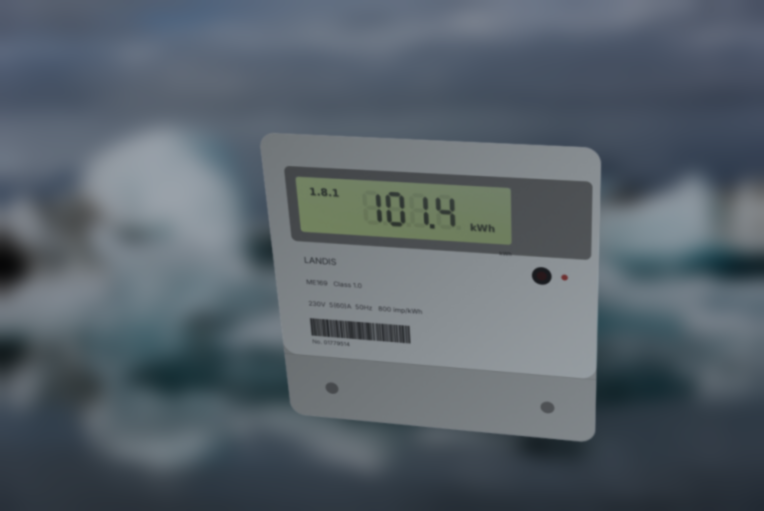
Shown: 101.4 kWh
